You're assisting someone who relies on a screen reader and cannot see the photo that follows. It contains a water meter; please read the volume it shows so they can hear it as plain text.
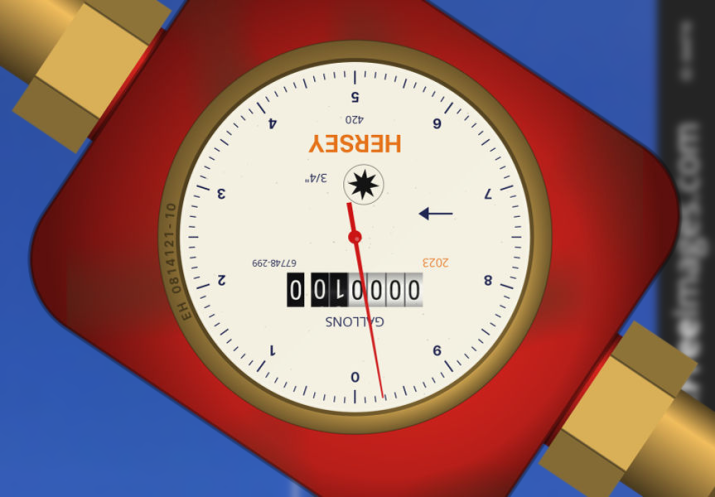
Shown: 99.7 gal
